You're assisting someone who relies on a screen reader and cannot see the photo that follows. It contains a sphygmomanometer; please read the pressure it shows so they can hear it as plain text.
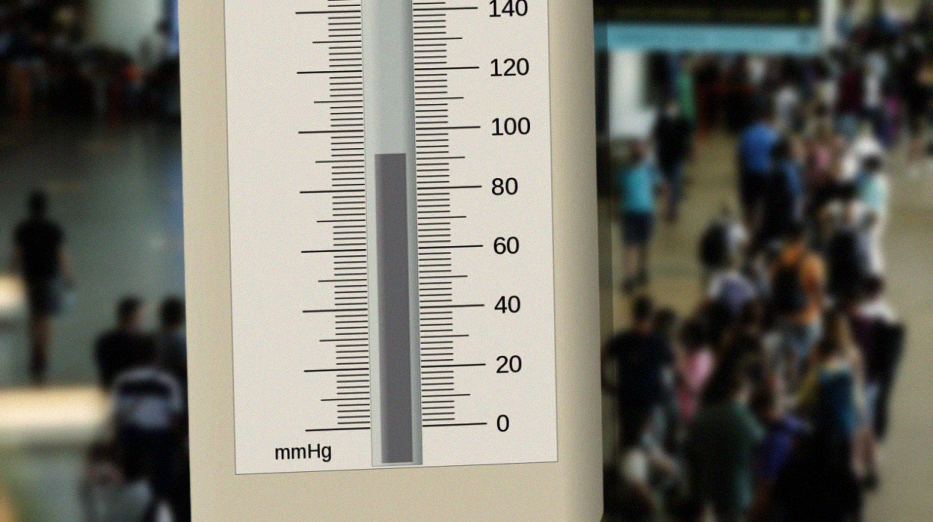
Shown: 92 mmHg
